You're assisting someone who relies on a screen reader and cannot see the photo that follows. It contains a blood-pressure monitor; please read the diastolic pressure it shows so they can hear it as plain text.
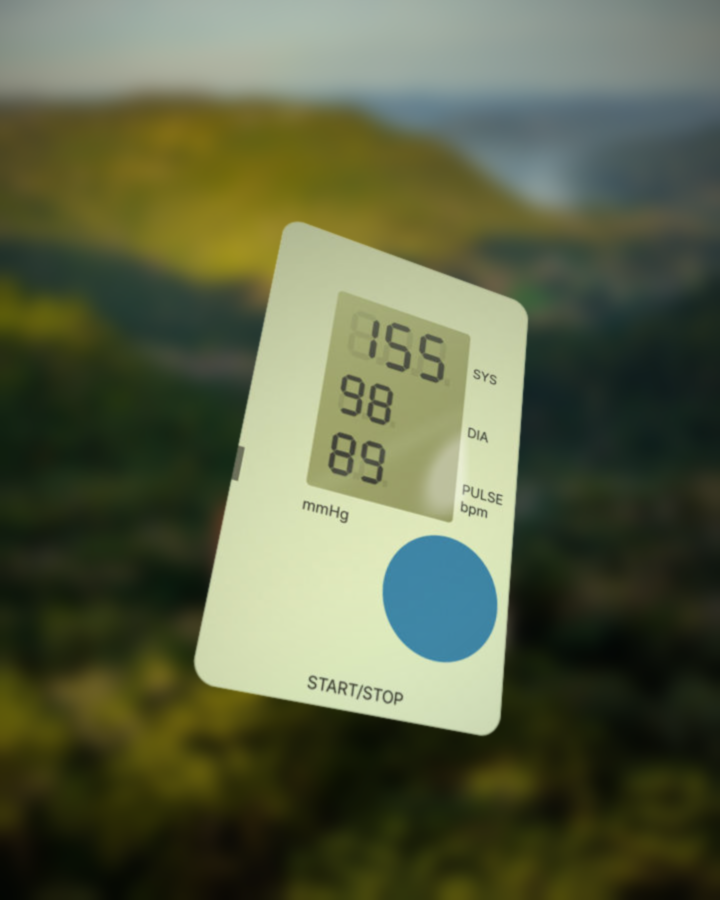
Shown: 98 mmHg
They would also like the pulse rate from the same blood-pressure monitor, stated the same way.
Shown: 89 bpm
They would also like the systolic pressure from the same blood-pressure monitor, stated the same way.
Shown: 155 mmHg
